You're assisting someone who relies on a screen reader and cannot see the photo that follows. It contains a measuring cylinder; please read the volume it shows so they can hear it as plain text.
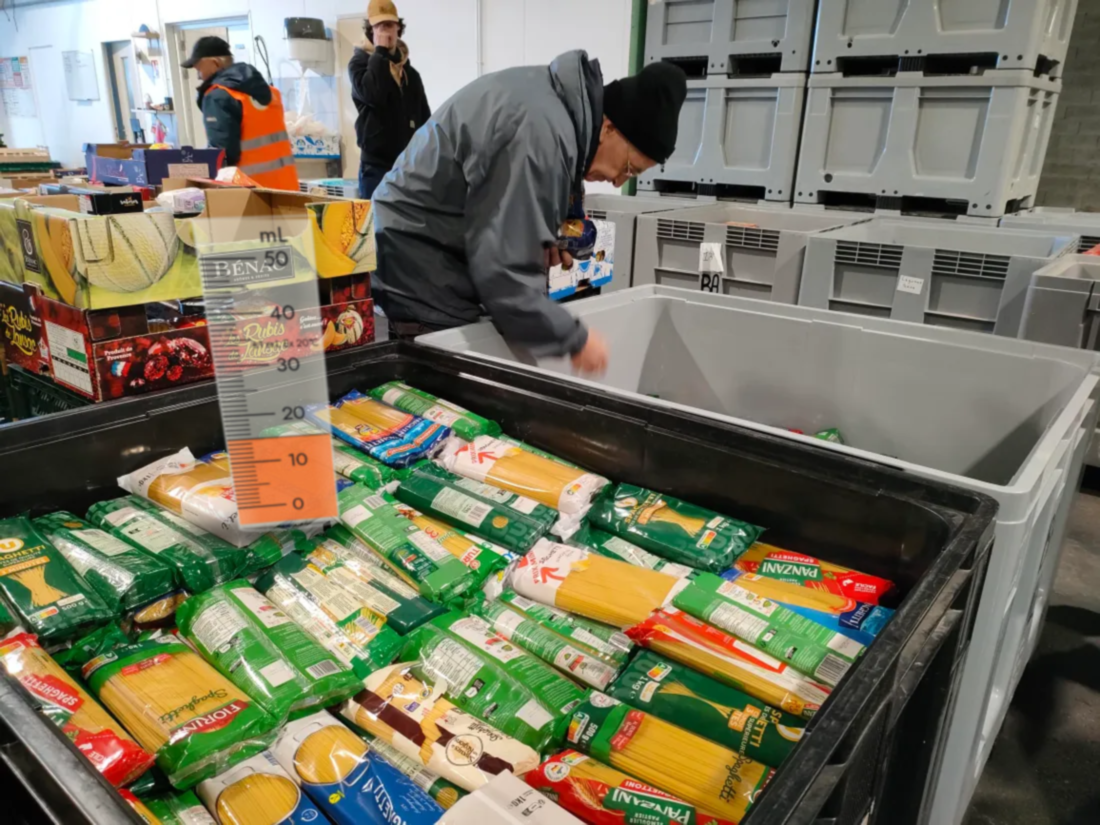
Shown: 15 mL
